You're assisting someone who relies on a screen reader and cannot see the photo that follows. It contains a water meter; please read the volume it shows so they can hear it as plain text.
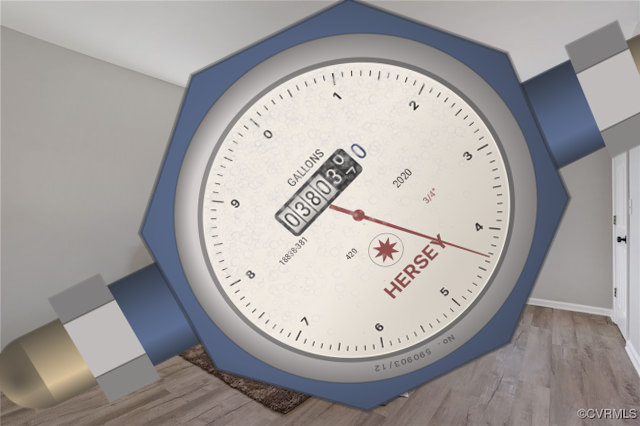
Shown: 380364.3 gal
